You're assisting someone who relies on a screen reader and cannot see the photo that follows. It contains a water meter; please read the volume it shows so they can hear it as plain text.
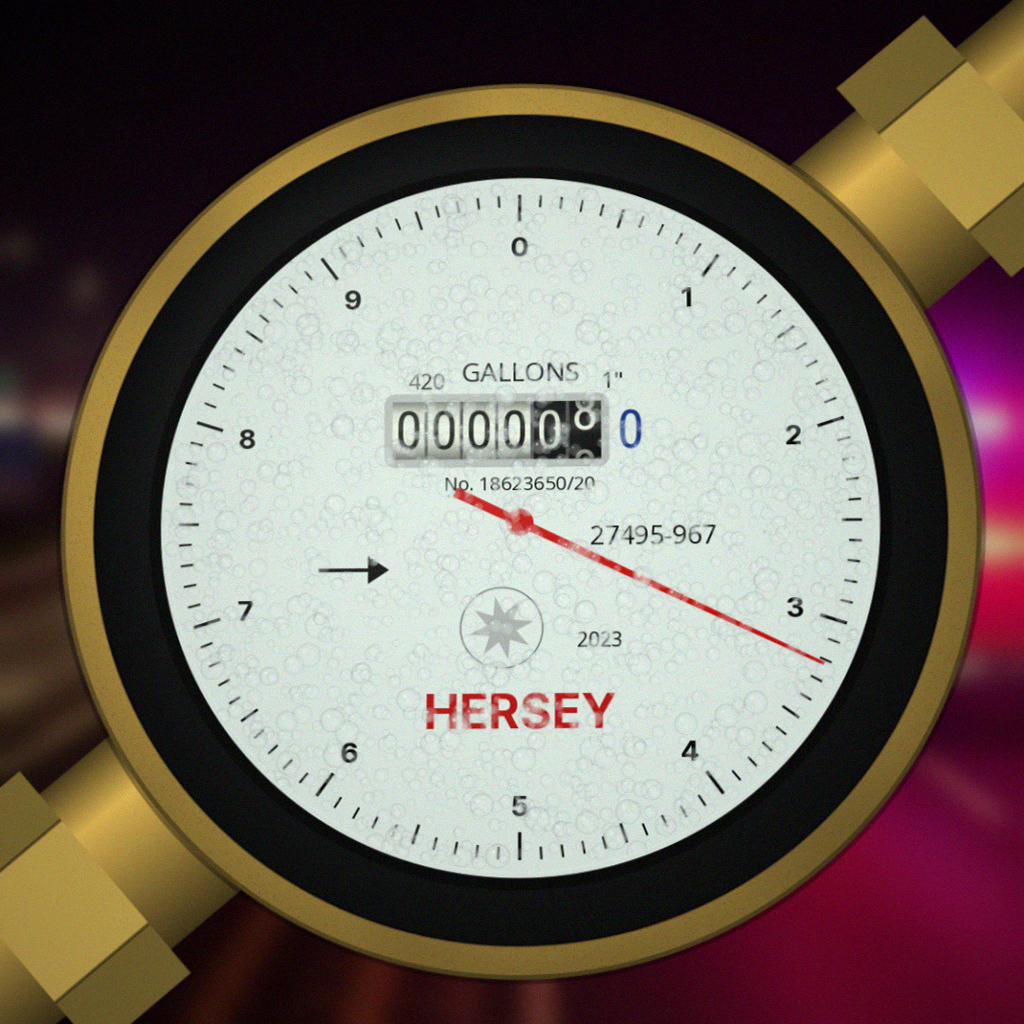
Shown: 83.2 gal
